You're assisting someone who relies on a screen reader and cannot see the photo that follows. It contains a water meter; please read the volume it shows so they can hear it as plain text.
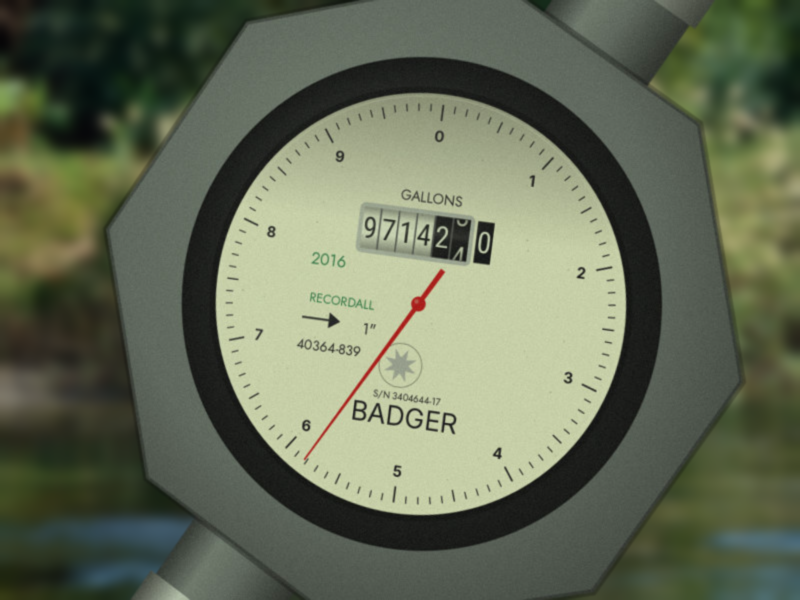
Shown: 9714235.8 gal
